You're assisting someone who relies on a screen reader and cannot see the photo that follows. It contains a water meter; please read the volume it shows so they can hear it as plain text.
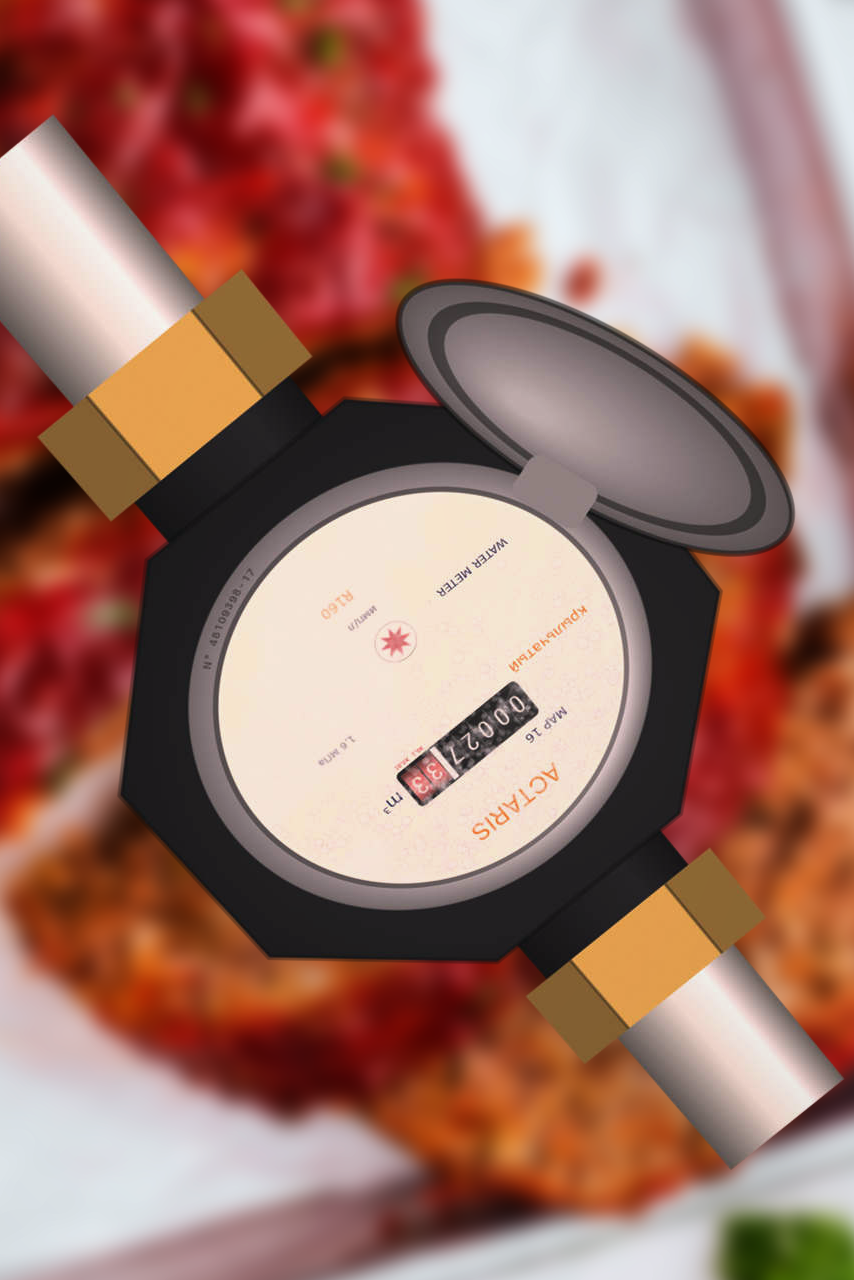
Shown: 27.33 m³
